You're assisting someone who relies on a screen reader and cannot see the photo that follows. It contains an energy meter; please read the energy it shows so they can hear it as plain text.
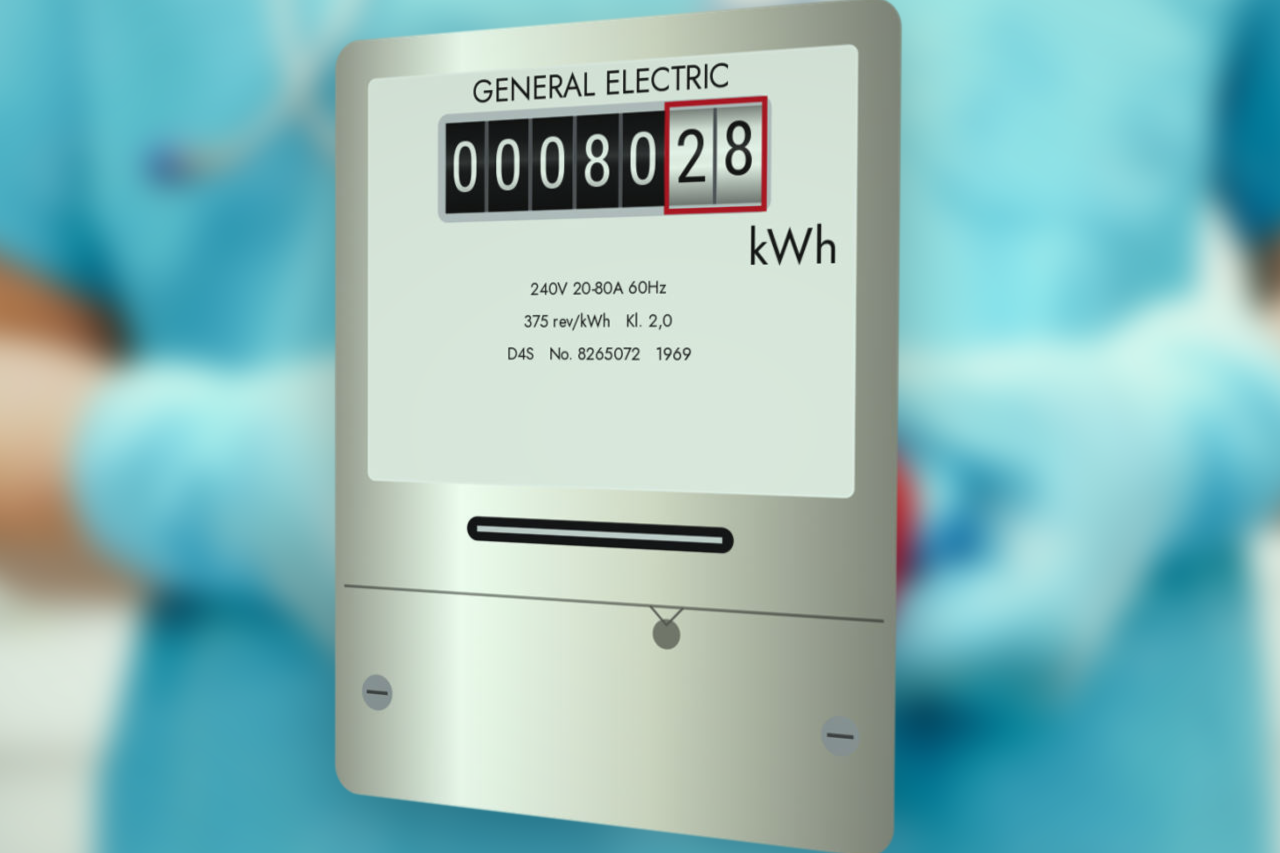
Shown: 80.28 kWh
